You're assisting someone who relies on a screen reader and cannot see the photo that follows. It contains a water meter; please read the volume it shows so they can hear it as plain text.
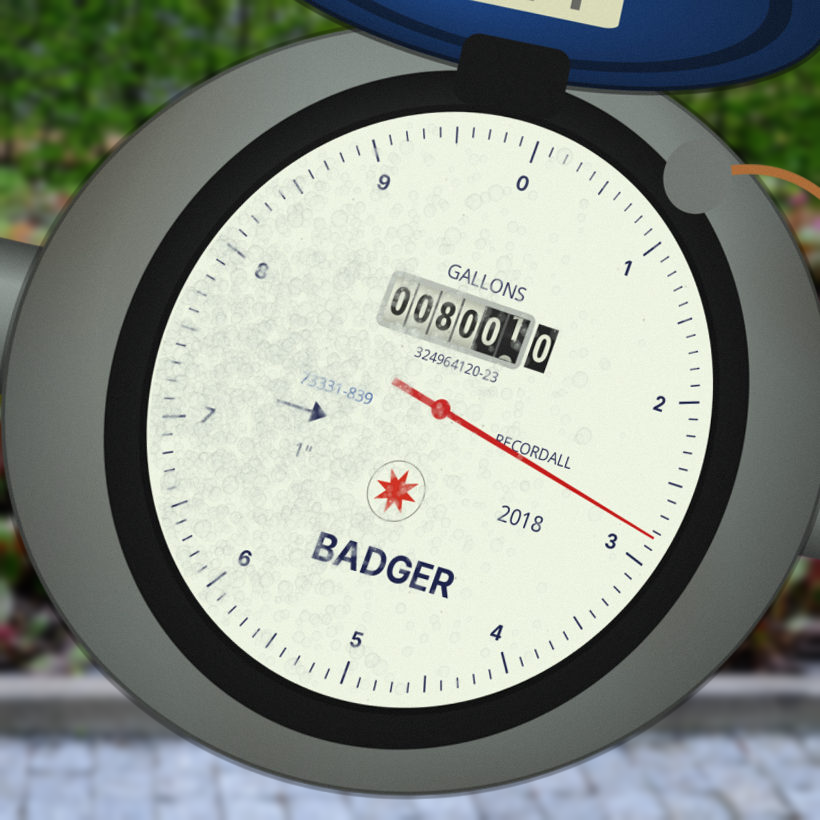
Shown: 80012.8 gal
